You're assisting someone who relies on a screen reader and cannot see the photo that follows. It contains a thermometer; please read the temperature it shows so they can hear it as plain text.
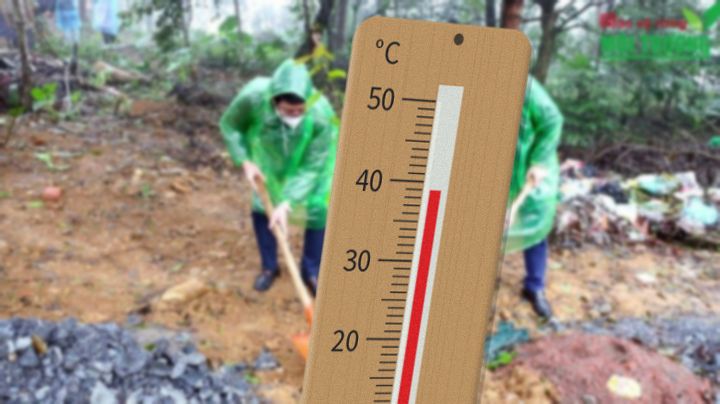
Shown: 39 °C
